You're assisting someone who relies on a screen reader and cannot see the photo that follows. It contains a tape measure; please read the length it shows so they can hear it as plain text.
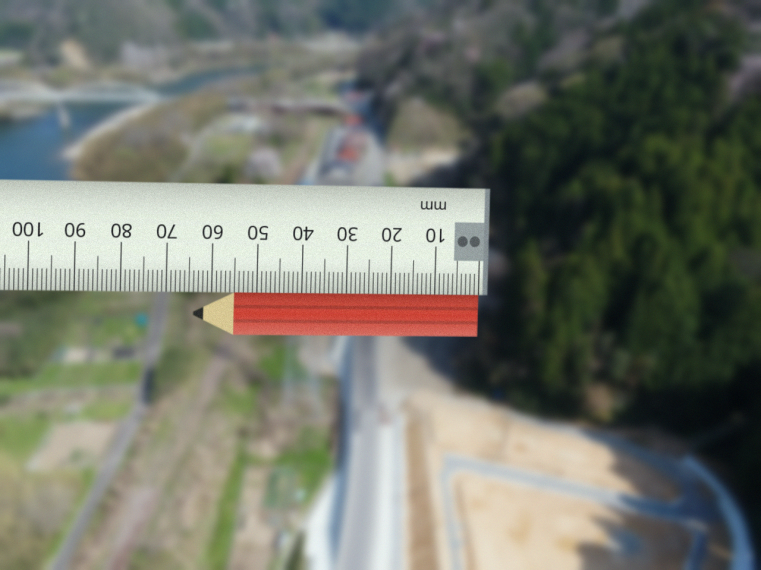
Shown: 64 mm
